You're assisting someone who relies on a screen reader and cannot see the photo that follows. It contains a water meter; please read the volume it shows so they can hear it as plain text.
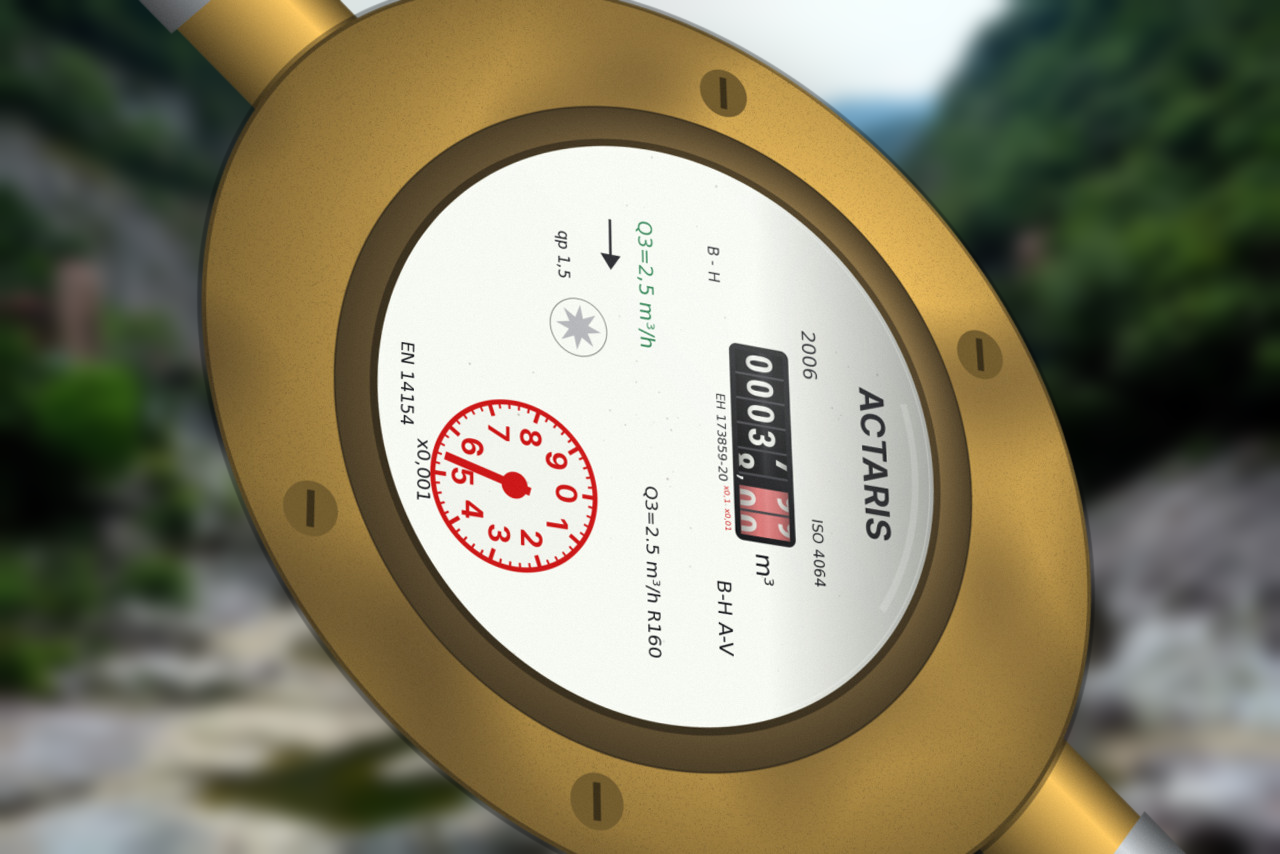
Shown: 37.995 m³
